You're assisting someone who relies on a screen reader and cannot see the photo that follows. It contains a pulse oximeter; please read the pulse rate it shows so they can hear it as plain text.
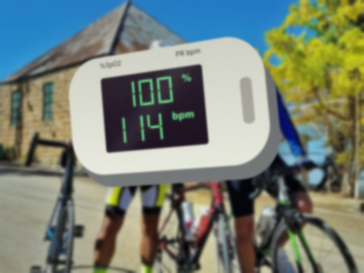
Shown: 114 bpm
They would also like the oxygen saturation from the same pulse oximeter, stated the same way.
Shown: 100 %
